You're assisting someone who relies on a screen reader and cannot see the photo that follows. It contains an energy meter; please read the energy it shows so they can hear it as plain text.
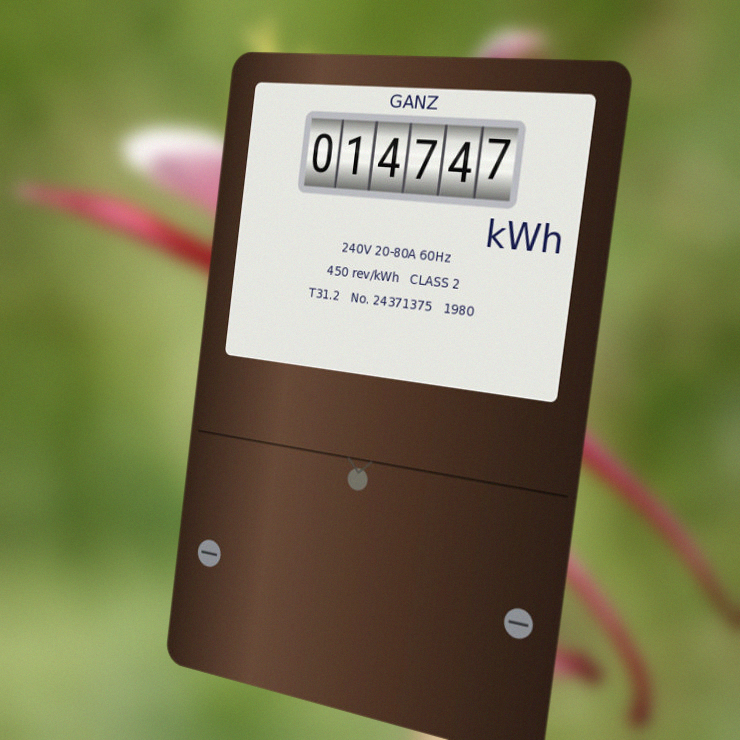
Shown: 14747 kWh
